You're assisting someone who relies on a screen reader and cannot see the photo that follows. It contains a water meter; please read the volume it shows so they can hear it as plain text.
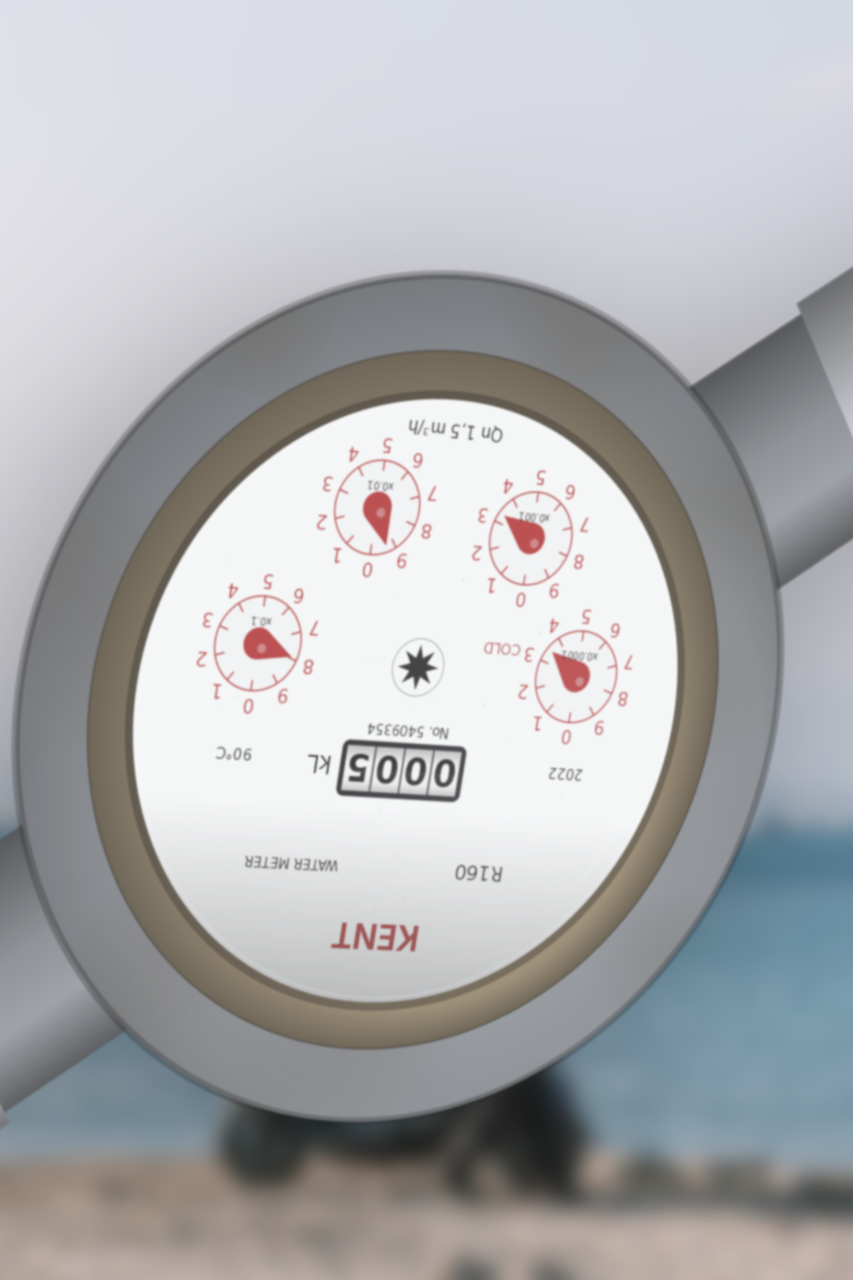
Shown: 5.7933 kL
